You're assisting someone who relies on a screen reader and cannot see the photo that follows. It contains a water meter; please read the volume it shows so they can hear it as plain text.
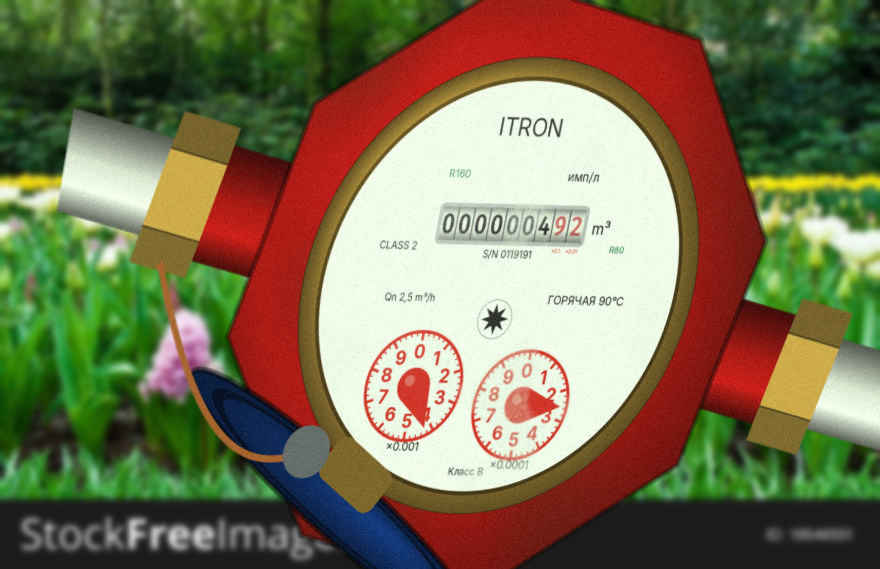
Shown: 4.9242 m³
